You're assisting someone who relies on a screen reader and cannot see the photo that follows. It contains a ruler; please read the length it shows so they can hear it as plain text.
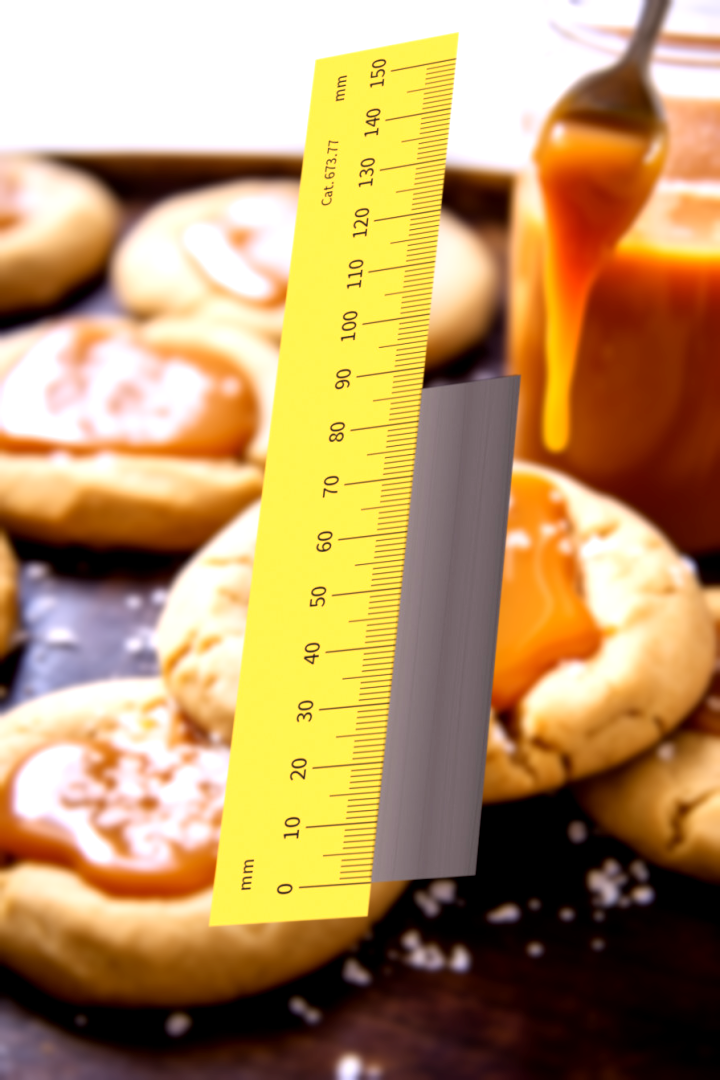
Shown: 86 mm
